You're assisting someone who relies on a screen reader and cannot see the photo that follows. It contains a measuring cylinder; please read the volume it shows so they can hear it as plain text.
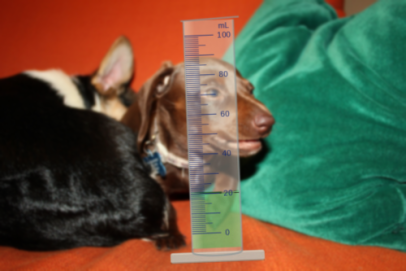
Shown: 20 mL
